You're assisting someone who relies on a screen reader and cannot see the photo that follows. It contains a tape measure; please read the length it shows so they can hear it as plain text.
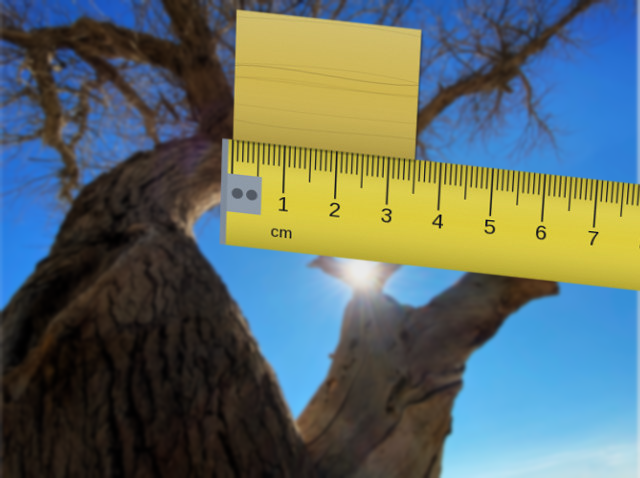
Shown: 3.5 cm
